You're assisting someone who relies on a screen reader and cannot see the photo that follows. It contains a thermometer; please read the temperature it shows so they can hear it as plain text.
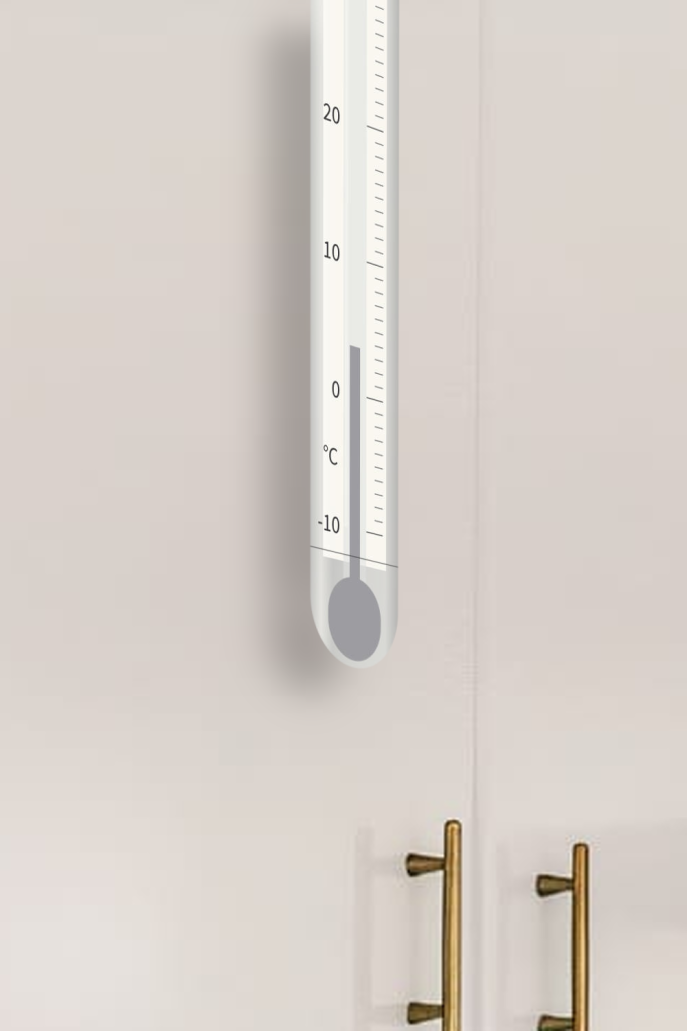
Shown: 3.5 °C
